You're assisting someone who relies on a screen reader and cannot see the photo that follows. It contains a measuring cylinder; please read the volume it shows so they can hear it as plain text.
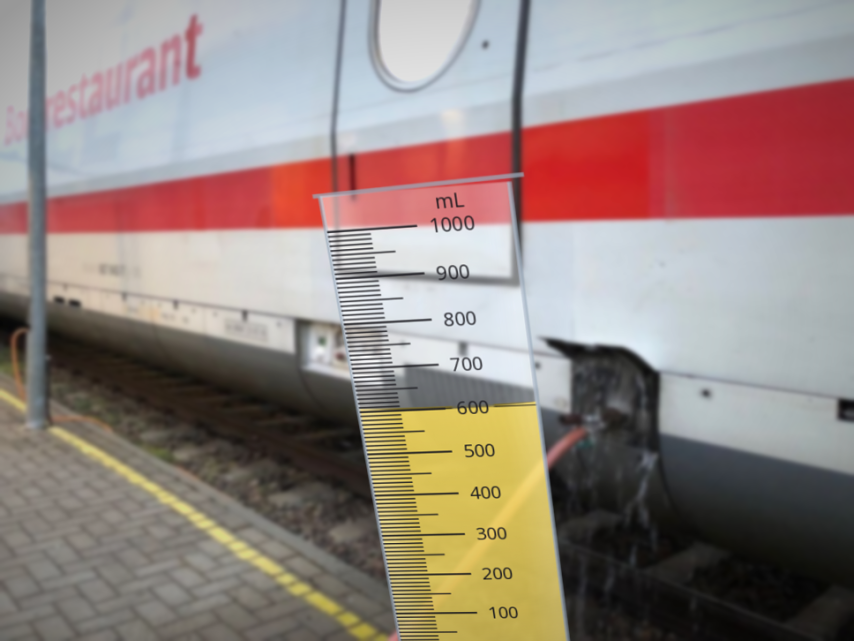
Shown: 600 mL
